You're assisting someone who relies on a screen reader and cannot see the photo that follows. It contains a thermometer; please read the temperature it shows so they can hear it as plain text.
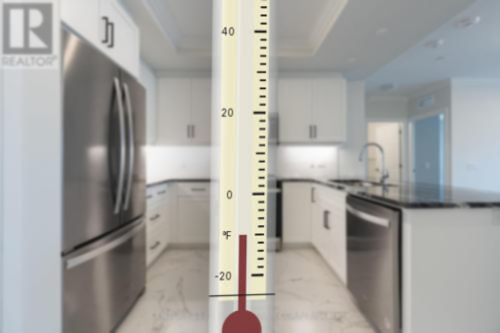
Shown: -10 °F
